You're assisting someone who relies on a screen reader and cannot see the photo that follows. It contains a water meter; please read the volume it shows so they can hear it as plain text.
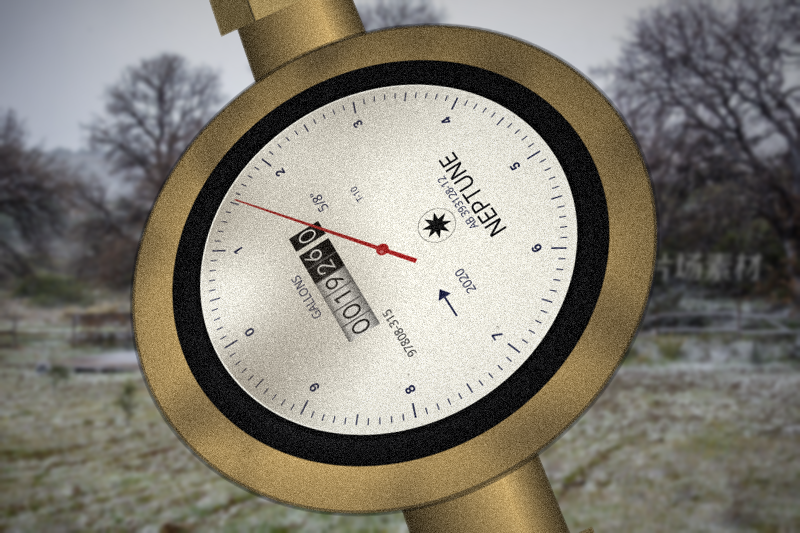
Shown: 19261.5 gal
